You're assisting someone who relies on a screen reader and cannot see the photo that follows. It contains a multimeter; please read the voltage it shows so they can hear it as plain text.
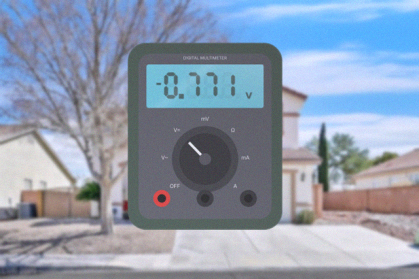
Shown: -0.771 V
